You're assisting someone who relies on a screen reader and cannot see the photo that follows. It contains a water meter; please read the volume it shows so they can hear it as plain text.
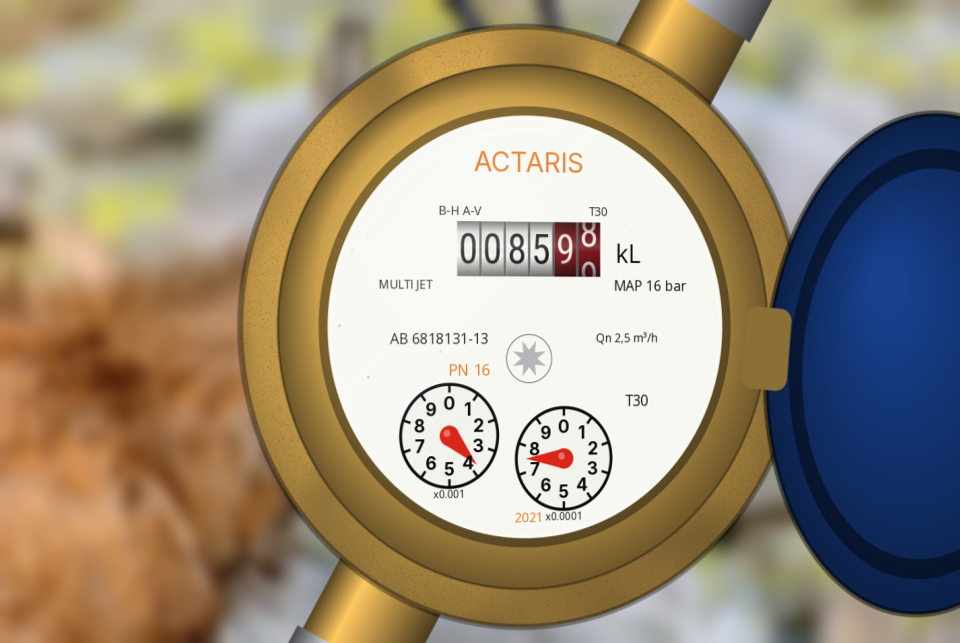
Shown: 85.9837 kL
